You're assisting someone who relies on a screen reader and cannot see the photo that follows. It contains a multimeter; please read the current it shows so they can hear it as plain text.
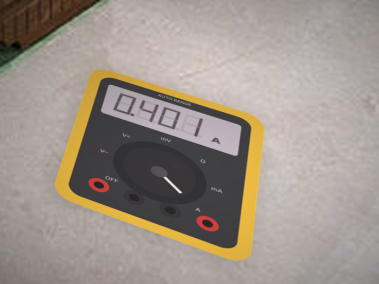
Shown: 0.401 A
